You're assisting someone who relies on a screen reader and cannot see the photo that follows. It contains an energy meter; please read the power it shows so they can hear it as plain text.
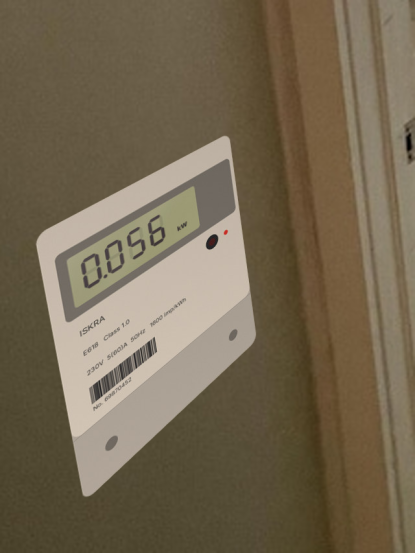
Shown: 0.056 kW
